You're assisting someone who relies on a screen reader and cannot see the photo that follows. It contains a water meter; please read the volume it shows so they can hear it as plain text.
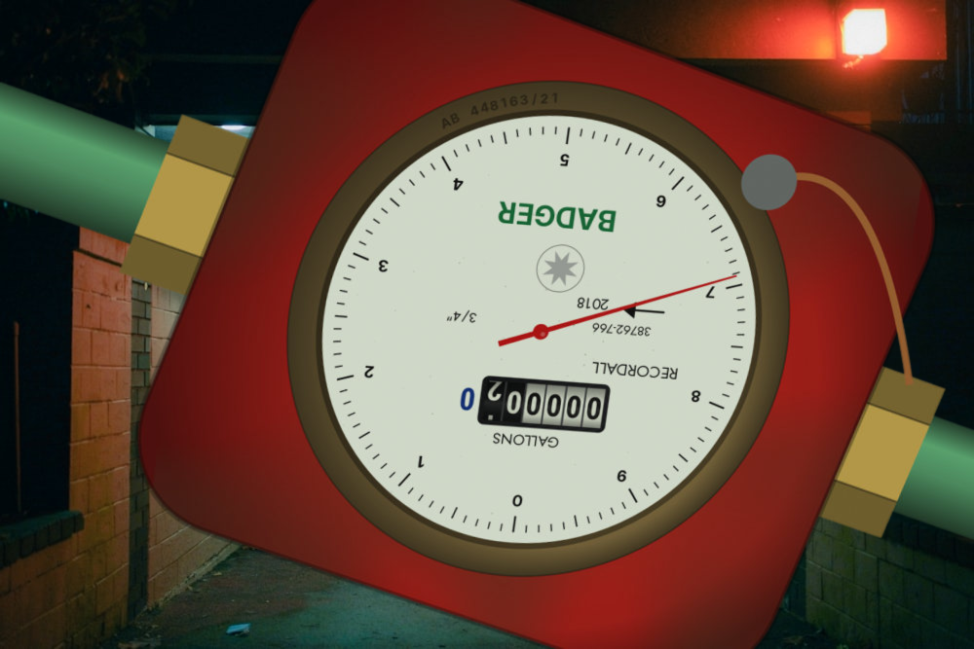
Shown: 16.9 gal
